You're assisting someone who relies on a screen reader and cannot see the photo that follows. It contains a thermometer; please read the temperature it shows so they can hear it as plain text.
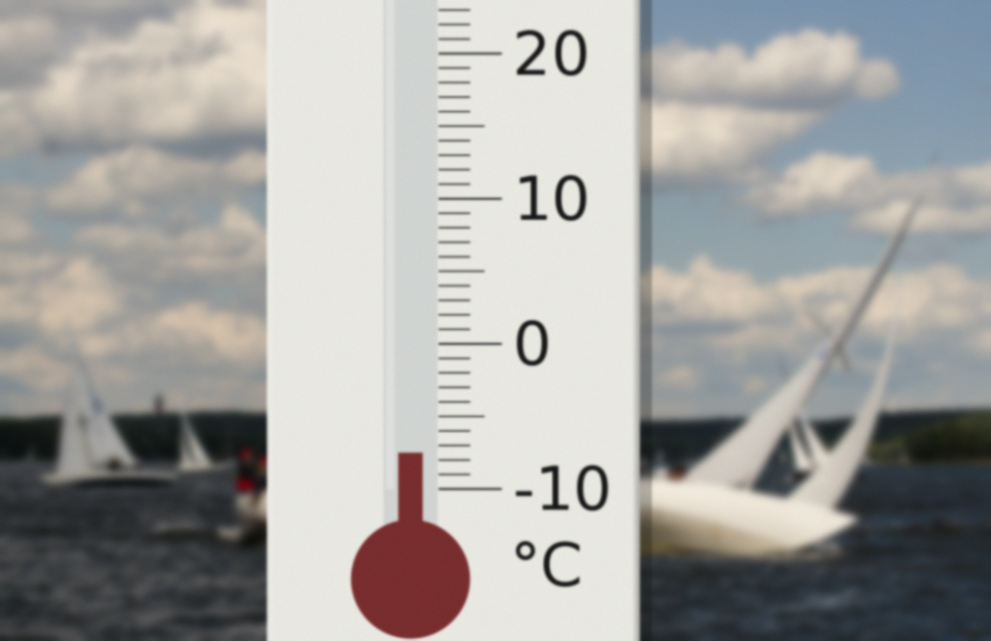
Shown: -7.5 °C
